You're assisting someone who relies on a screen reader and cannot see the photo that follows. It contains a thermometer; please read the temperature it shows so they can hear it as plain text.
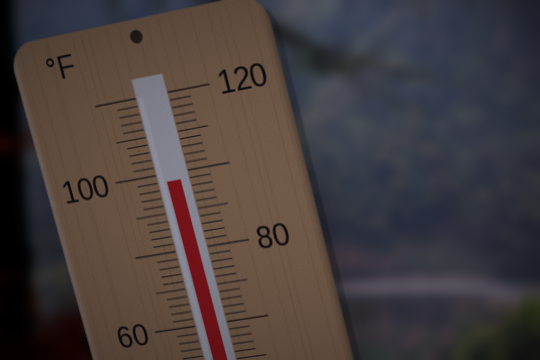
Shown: 98 °F
